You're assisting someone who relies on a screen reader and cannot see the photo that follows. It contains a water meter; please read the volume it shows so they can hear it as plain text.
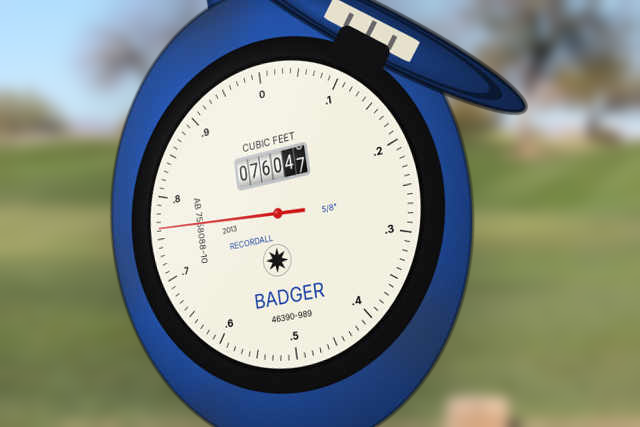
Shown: 76046.76 ft³
